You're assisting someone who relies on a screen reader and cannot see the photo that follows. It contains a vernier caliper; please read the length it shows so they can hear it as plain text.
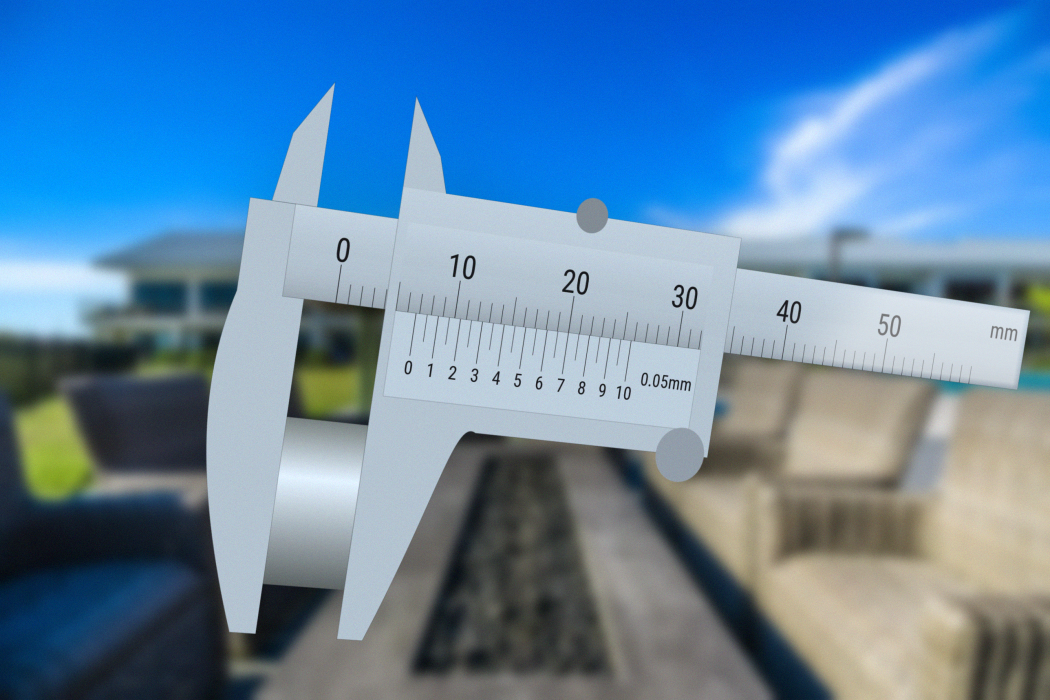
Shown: 6.7 mm
